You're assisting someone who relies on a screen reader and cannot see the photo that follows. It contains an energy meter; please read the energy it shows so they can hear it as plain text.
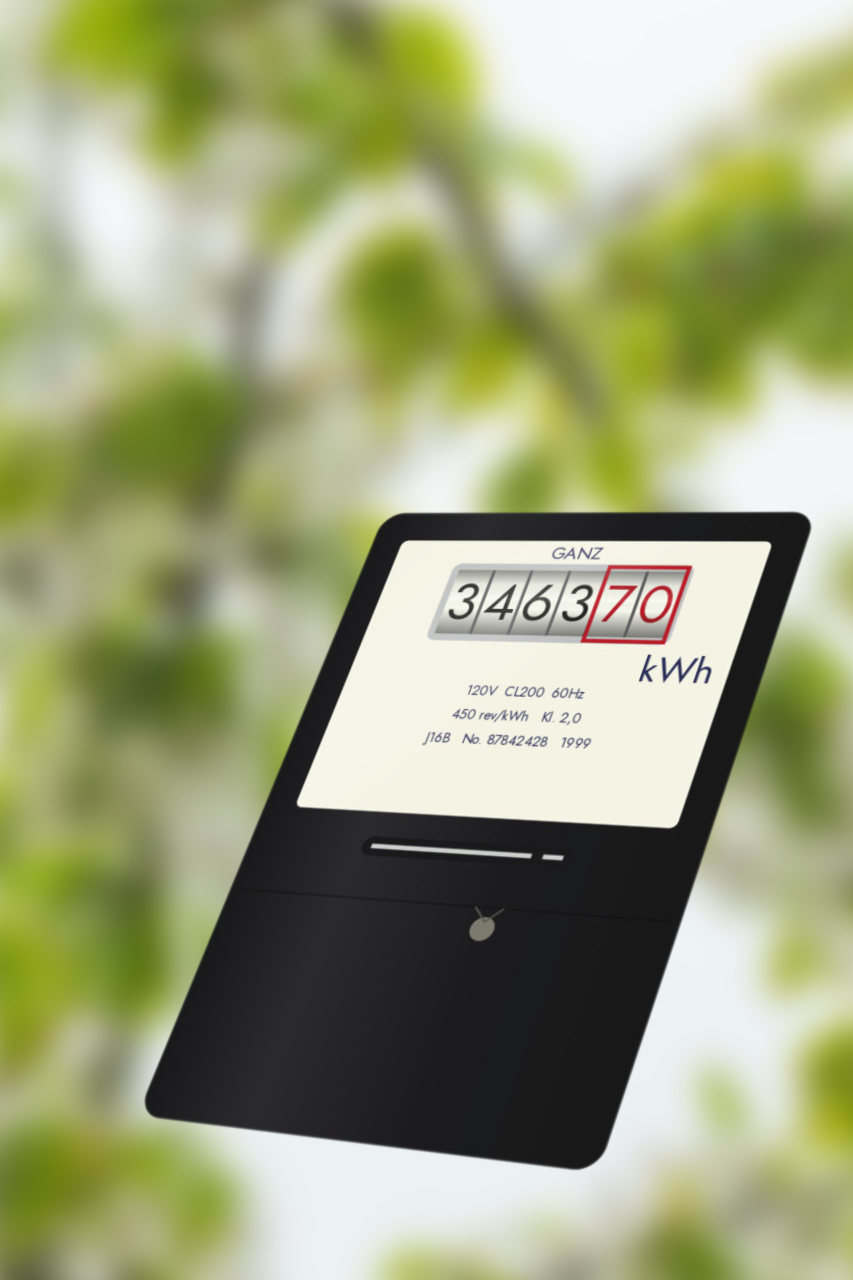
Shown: 3463.70 kWh
